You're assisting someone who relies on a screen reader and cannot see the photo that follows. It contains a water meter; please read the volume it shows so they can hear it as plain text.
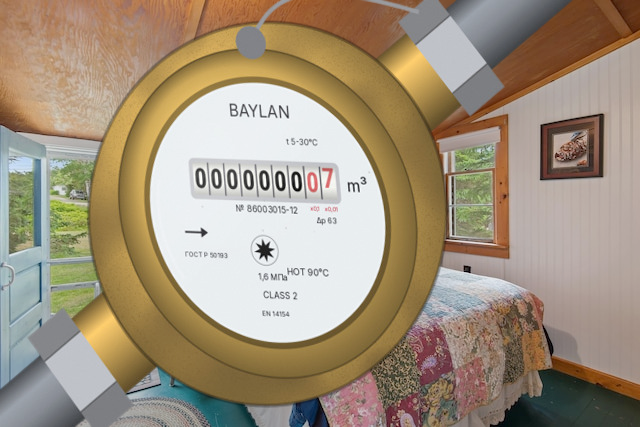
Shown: 0.07 m³
